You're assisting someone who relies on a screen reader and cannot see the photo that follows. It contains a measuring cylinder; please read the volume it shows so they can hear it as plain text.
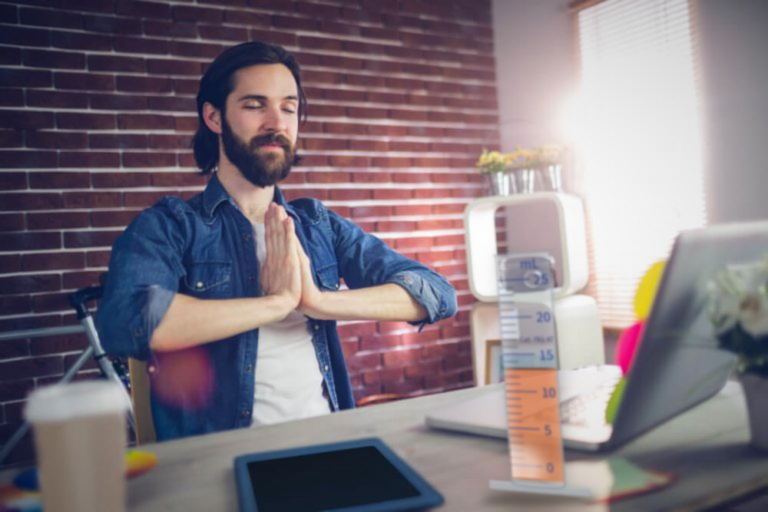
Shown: 13 mL
